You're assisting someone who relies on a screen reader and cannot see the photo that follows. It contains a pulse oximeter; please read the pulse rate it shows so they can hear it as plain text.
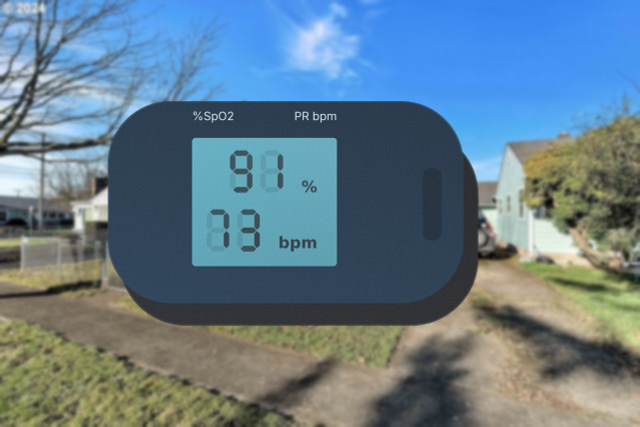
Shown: 73 bpm
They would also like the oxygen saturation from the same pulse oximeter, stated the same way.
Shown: 91 %
